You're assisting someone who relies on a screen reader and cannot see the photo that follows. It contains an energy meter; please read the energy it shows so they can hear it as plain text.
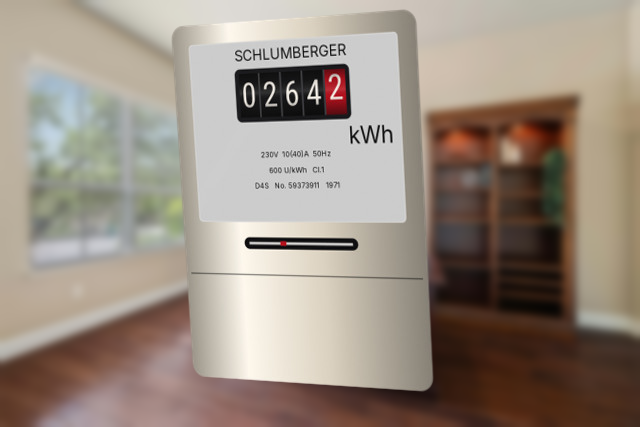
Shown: 264.2 kWh
